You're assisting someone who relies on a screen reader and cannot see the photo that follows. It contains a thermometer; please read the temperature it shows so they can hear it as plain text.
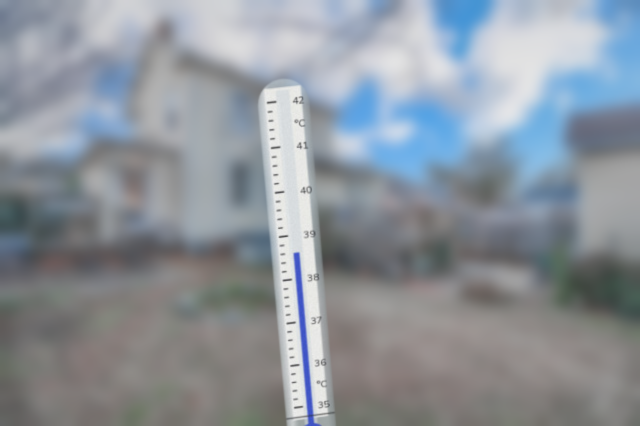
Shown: 38.6 °C
